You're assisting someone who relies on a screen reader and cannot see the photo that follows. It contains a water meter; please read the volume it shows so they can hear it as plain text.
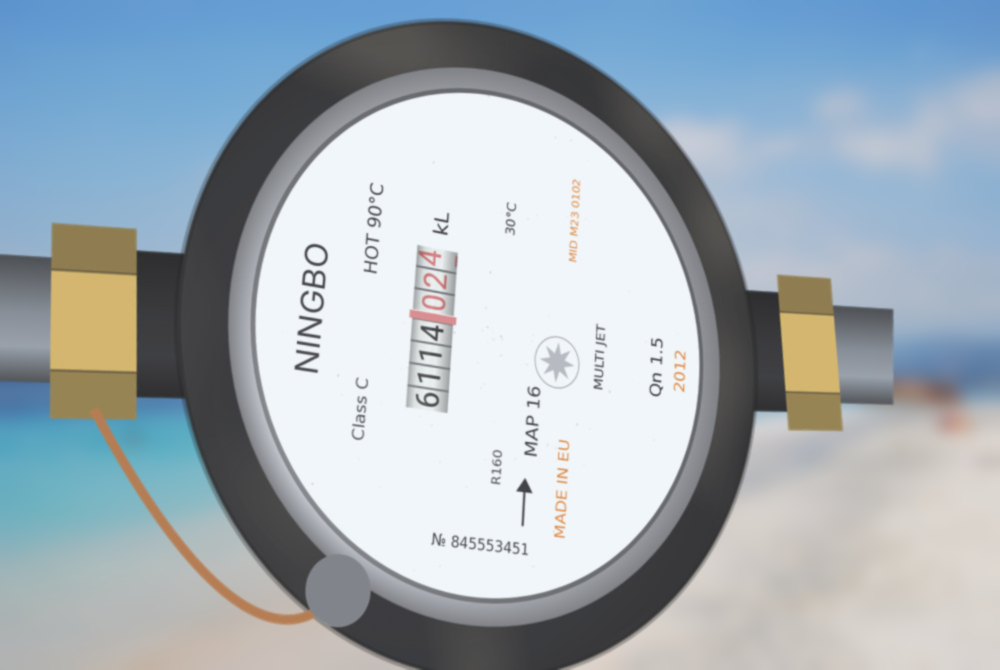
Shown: 6114.024 kL
